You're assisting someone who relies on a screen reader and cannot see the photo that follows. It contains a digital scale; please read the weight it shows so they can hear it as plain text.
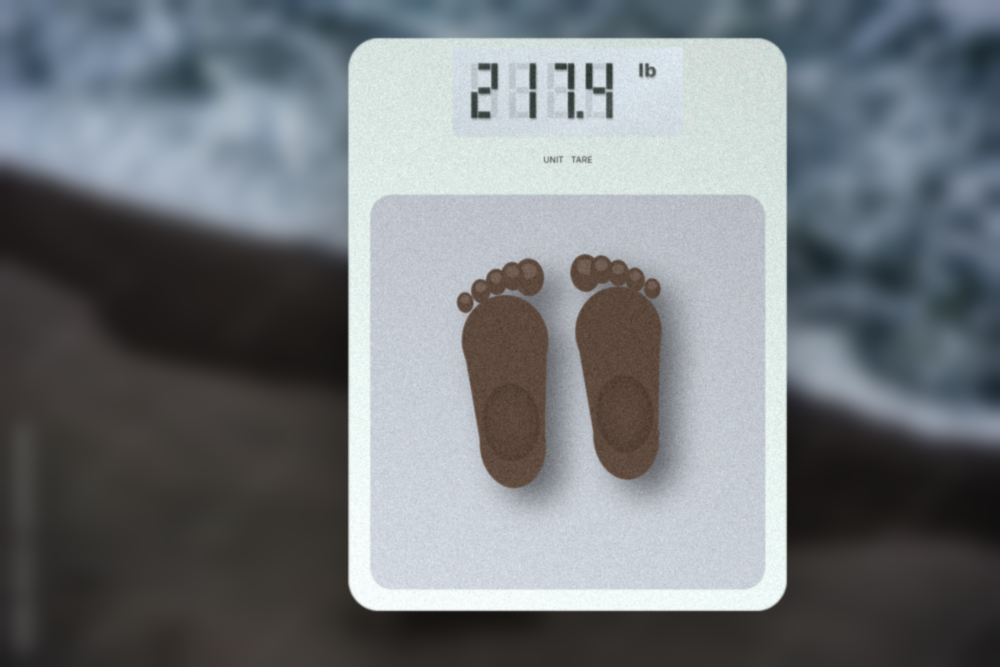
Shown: 217.4 lb
